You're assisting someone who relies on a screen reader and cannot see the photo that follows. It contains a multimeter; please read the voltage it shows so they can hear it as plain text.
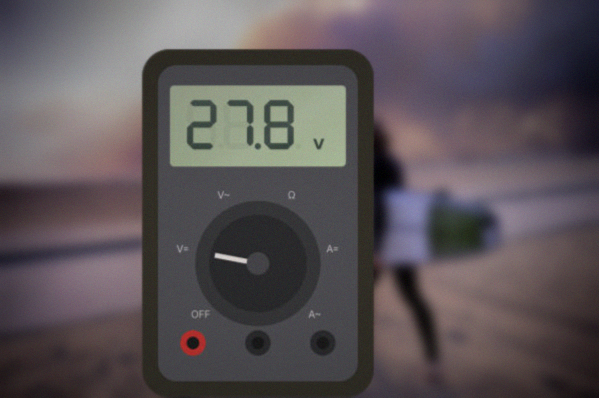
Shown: 27.8 V
